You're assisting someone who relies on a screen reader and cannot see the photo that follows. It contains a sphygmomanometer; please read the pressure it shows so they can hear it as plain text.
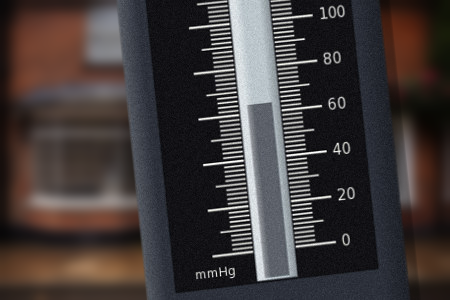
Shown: 64 mmHg
